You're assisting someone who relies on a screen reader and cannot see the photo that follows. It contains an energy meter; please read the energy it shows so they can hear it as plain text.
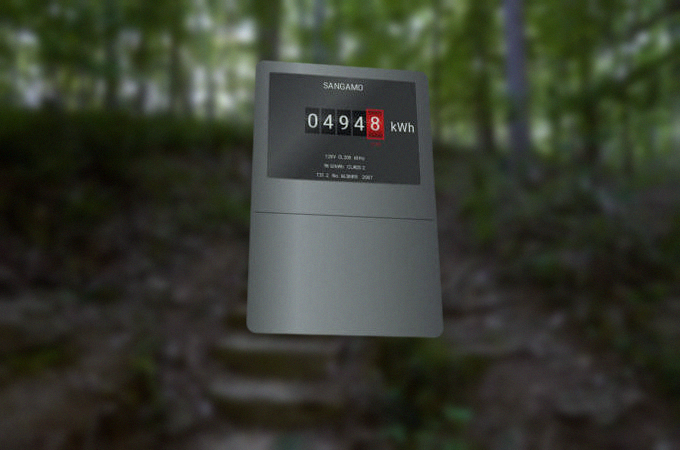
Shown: 494.8 kWh
